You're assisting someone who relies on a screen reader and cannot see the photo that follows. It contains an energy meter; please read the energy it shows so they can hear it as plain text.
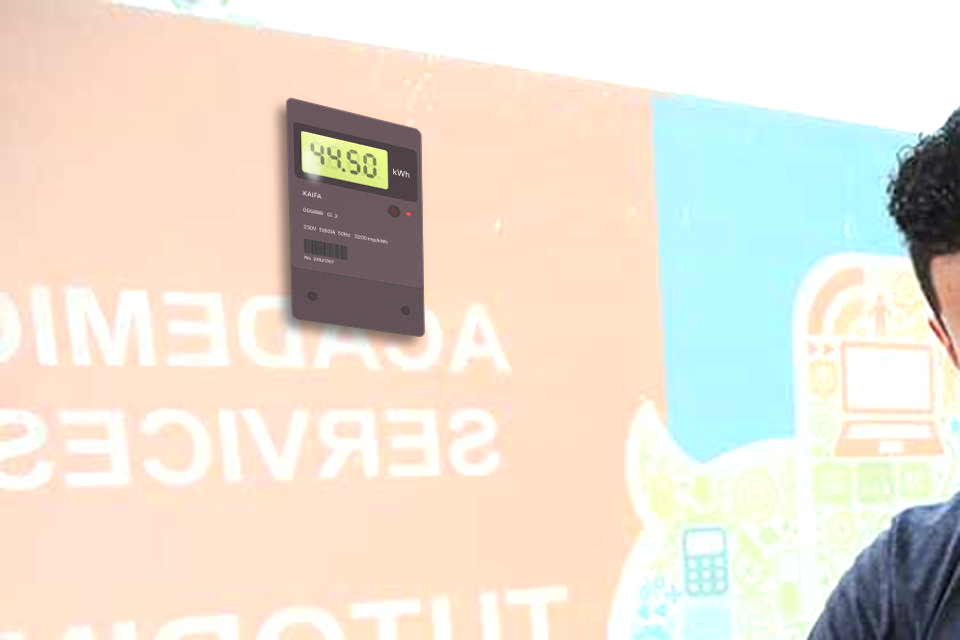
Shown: 44.50 kWh
